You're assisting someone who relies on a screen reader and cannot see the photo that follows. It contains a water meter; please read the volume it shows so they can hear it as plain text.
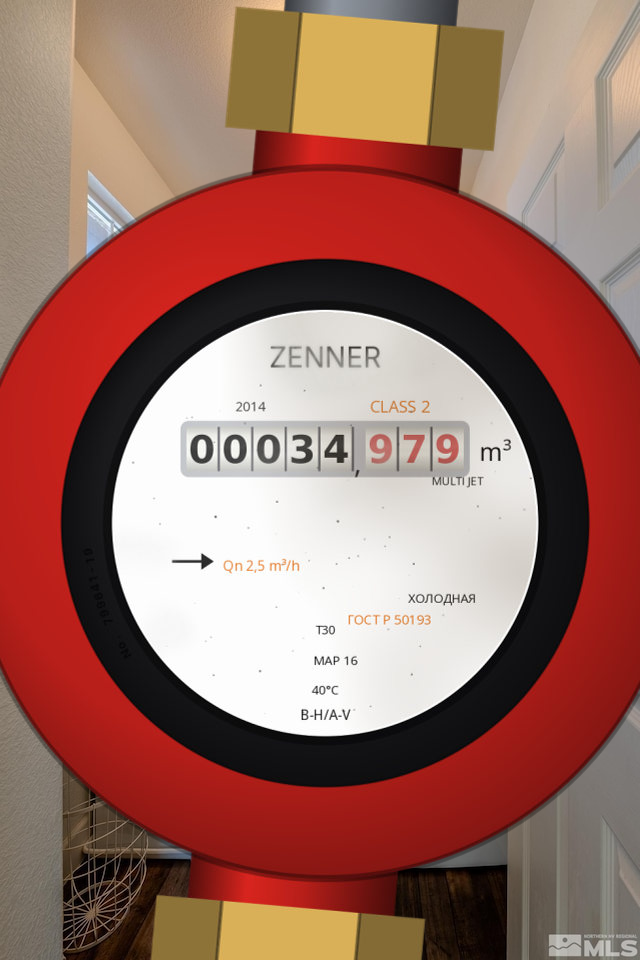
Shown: 34.979 m³
